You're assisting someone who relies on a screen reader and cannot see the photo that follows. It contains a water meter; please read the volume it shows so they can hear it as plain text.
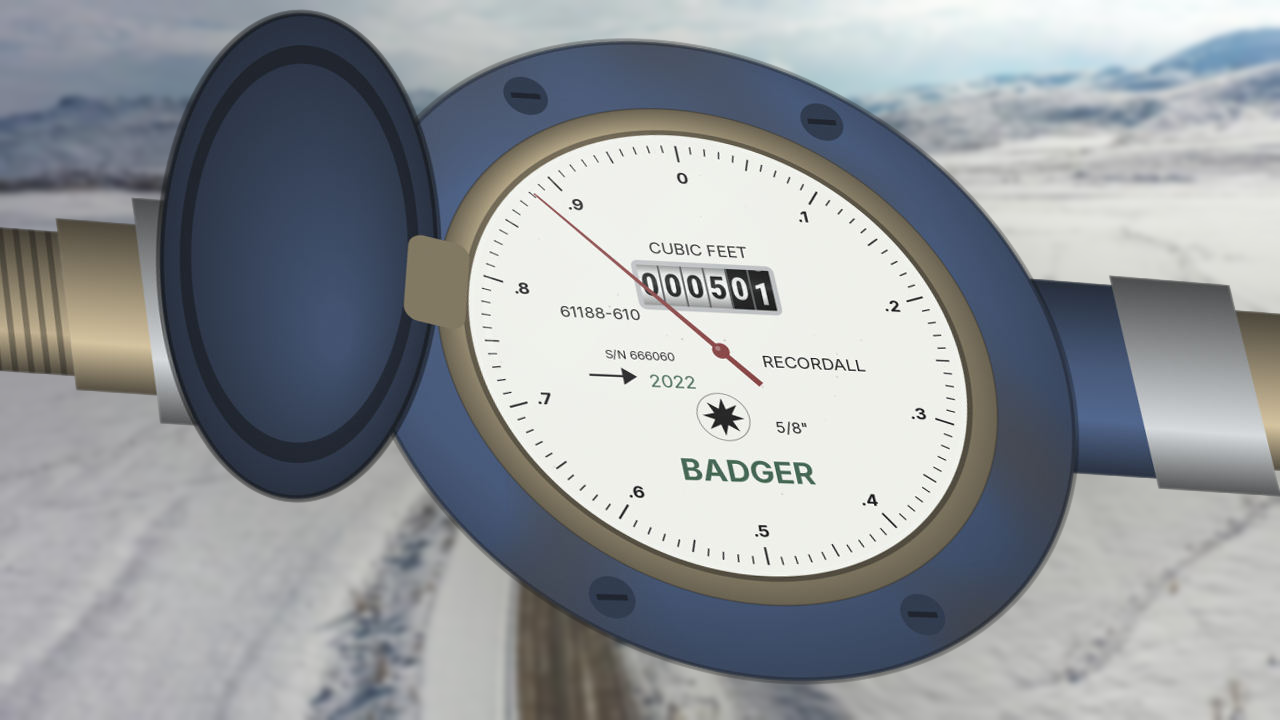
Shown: 500.88 ft³
